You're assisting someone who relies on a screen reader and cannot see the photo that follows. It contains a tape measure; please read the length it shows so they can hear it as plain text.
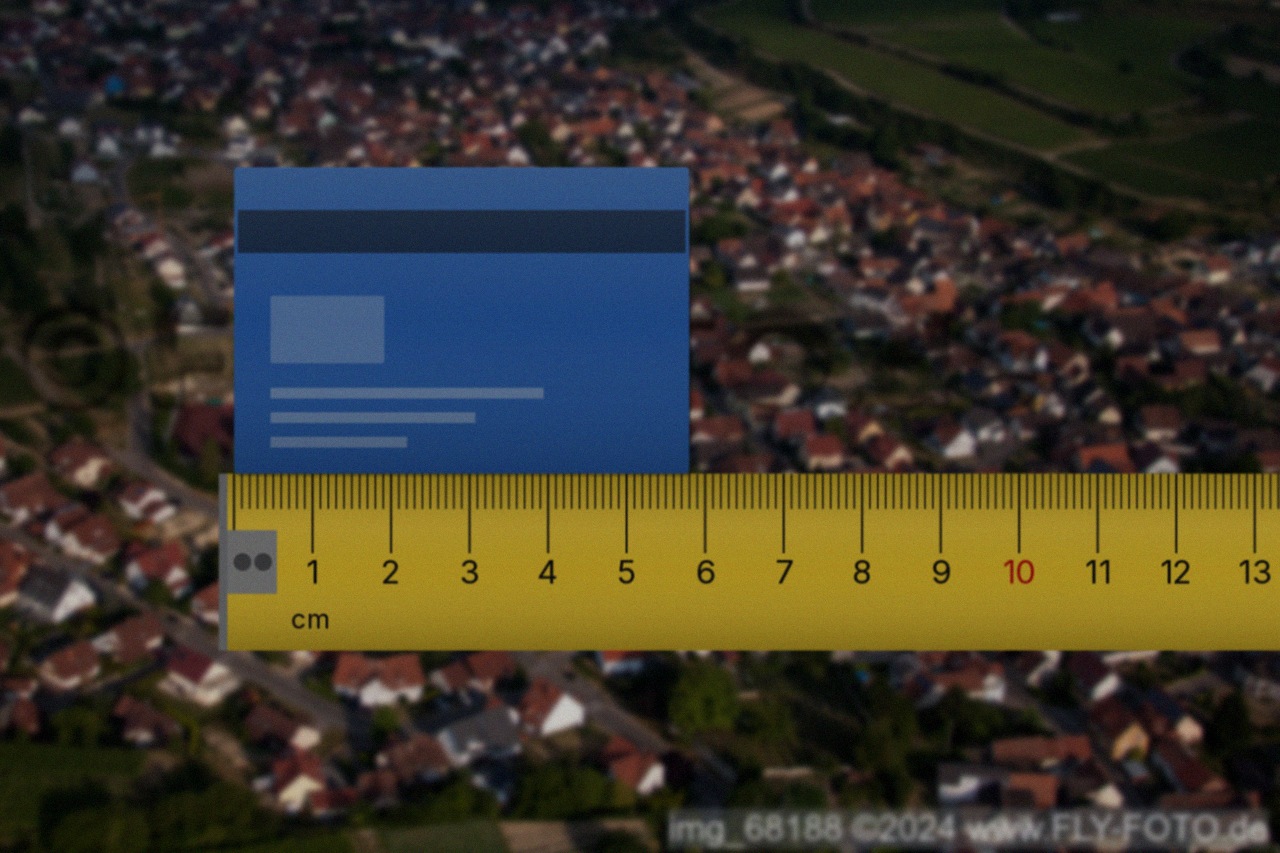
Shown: 5.8 cm
